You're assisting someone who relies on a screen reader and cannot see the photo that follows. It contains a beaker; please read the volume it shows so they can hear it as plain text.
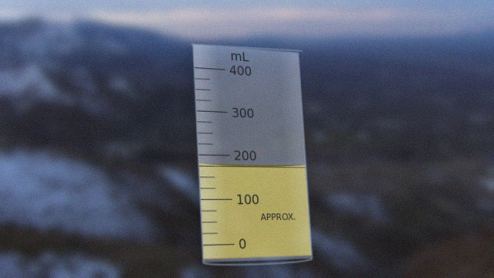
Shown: 175 mL
